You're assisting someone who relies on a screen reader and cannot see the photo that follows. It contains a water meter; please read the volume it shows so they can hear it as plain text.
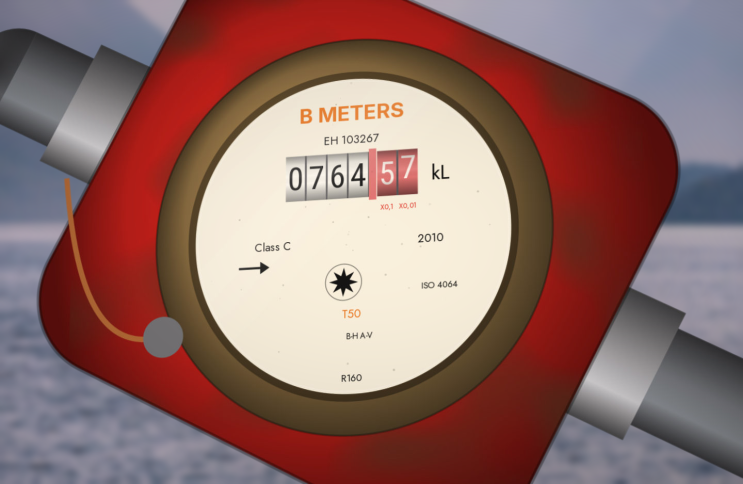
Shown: 764.57 kL
